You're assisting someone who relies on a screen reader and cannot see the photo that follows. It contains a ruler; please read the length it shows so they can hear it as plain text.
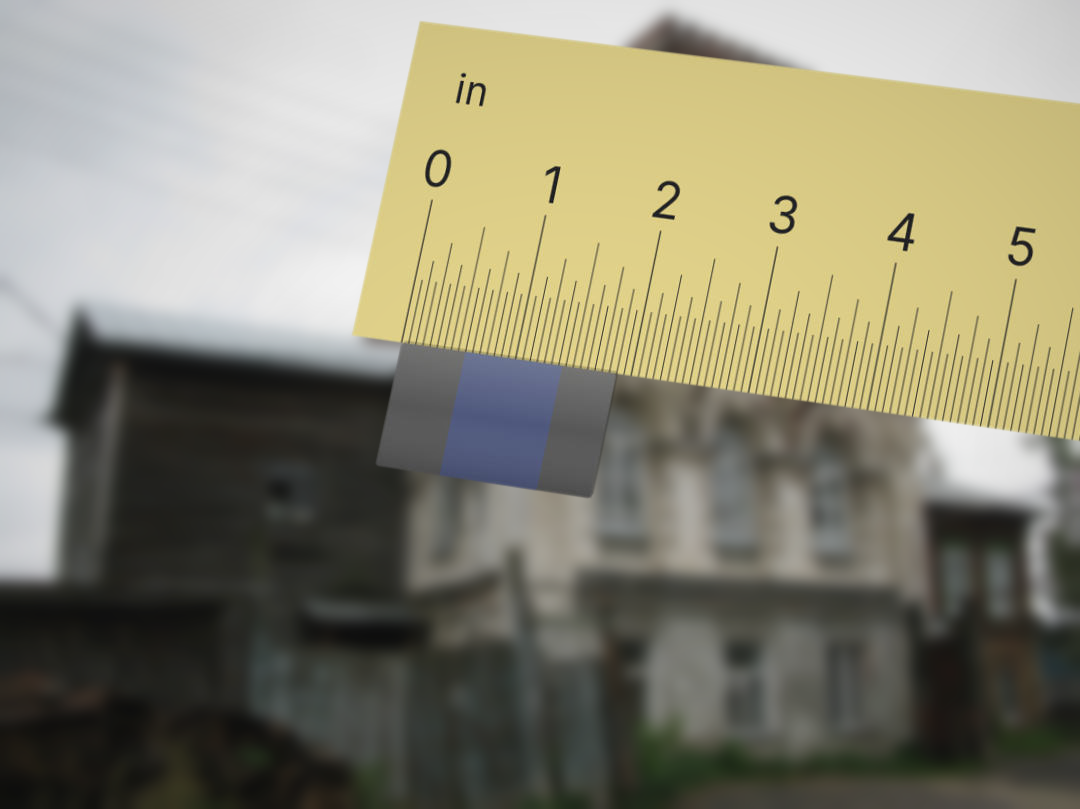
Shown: 1.875 in
